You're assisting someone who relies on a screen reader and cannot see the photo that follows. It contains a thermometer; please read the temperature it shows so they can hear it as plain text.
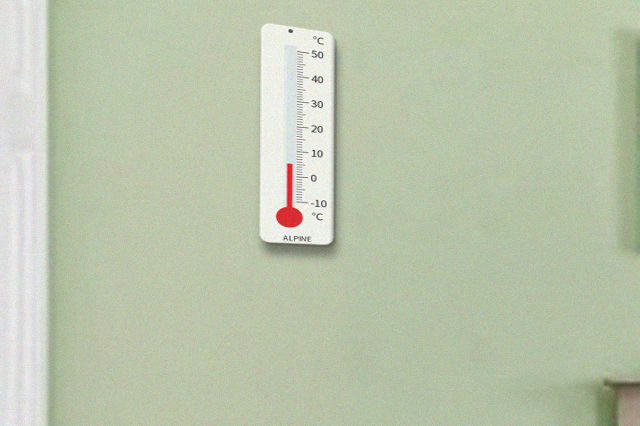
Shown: 5 °C
